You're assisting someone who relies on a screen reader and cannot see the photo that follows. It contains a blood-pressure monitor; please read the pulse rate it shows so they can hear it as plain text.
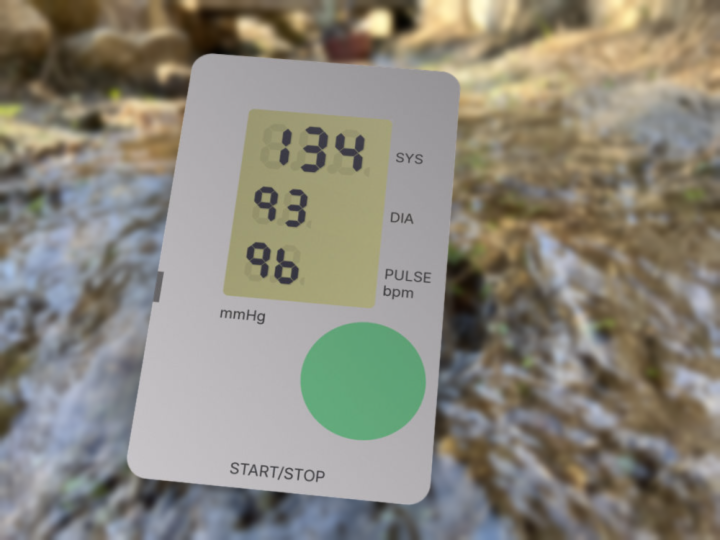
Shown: 96 bpm
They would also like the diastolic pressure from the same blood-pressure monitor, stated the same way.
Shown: 93 mmHg
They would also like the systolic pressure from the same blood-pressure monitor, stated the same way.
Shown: 134 mmHg
